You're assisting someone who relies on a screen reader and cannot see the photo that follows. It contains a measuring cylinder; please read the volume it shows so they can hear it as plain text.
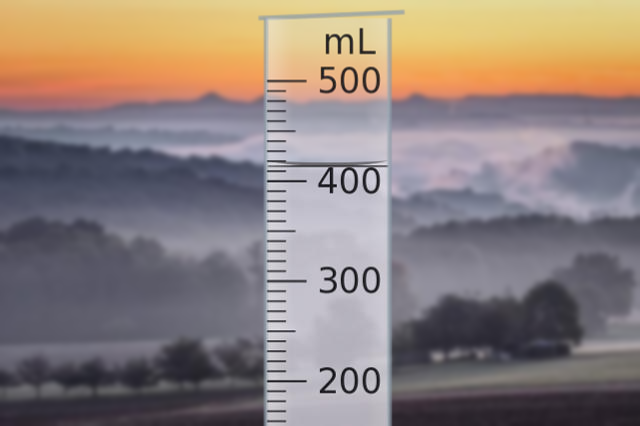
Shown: 415 mL
